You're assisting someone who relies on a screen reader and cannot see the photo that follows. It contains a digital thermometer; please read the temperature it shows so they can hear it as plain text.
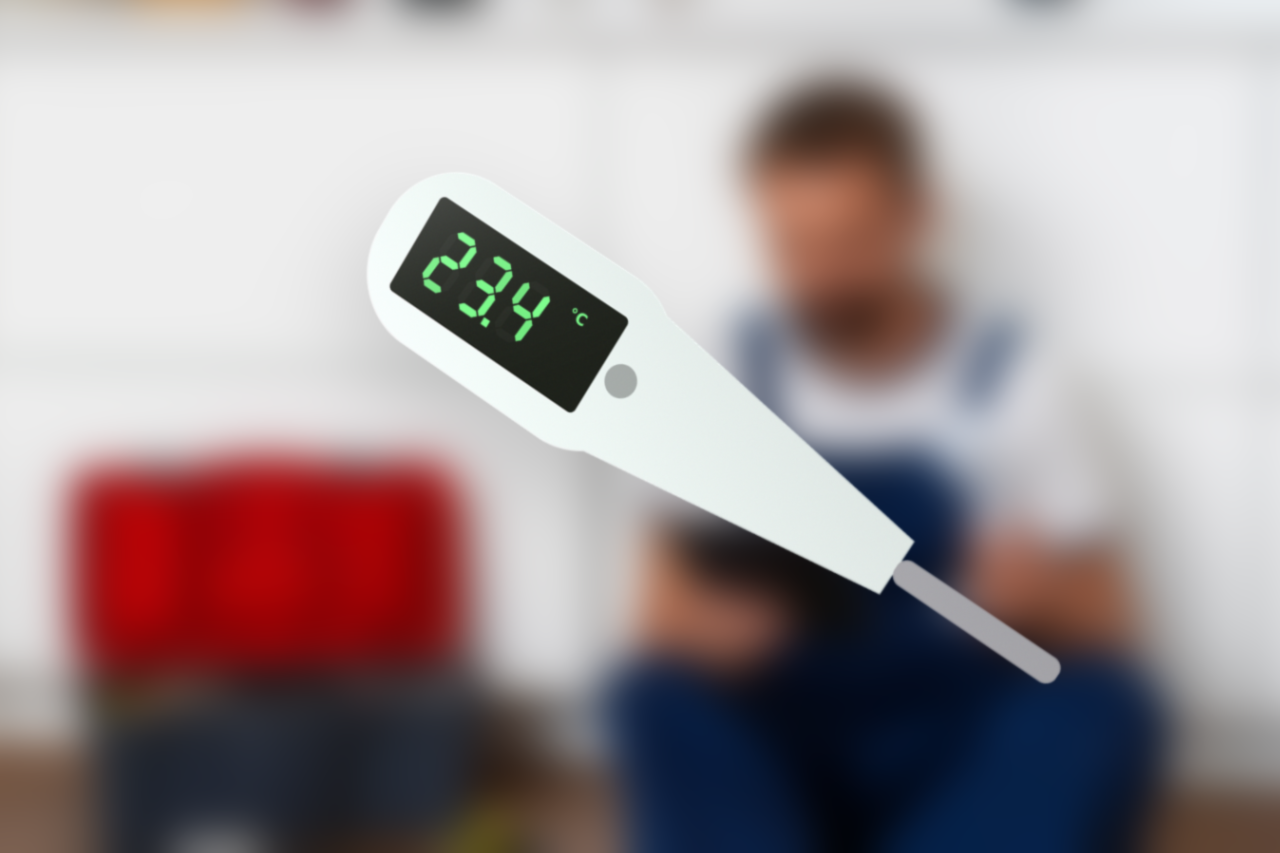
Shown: 23.4 °C
